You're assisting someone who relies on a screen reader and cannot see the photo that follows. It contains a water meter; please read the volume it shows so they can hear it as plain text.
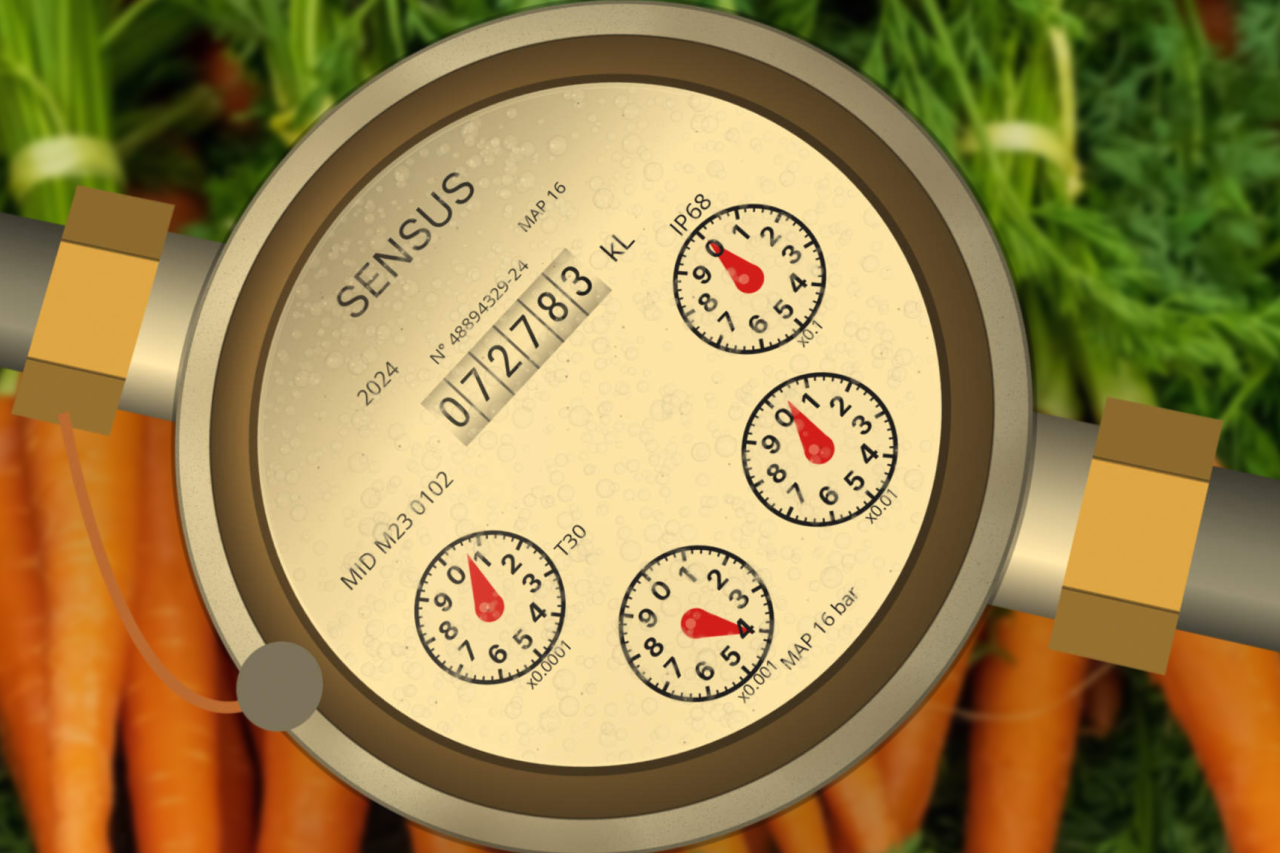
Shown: 72783.0040 kL
